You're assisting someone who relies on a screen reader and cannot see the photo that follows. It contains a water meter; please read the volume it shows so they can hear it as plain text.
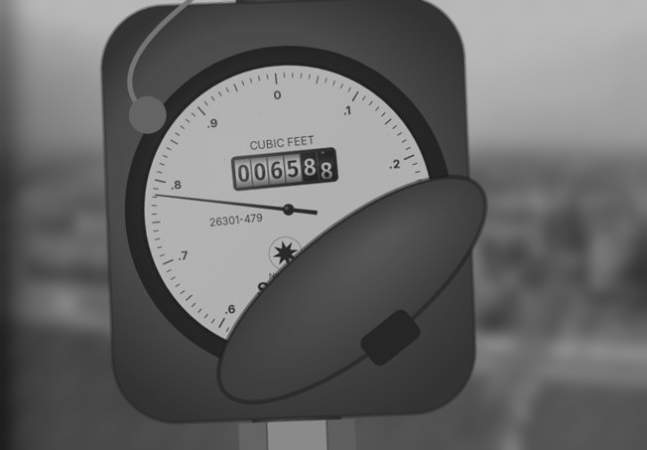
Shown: 6587.78 ft³
